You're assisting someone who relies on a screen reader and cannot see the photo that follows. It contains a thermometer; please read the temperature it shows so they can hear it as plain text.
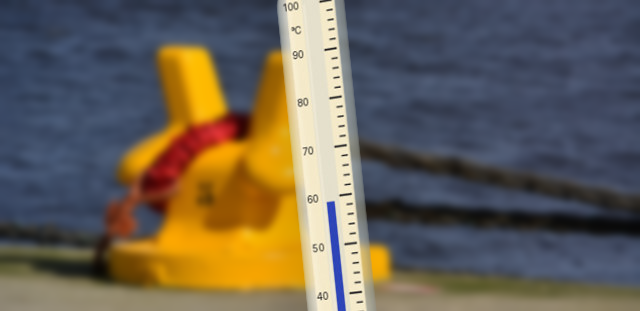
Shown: 59 °C
